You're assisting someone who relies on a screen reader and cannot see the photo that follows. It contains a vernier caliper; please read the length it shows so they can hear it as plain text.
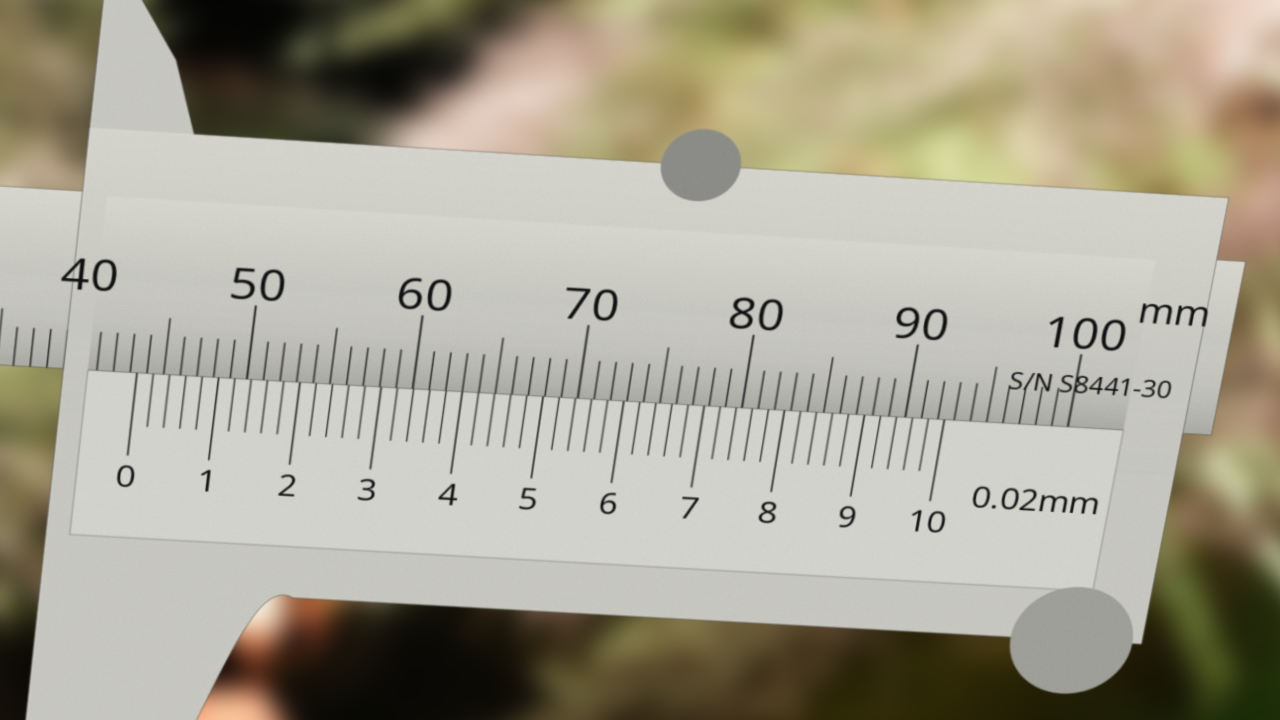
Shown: 43.4 mm
